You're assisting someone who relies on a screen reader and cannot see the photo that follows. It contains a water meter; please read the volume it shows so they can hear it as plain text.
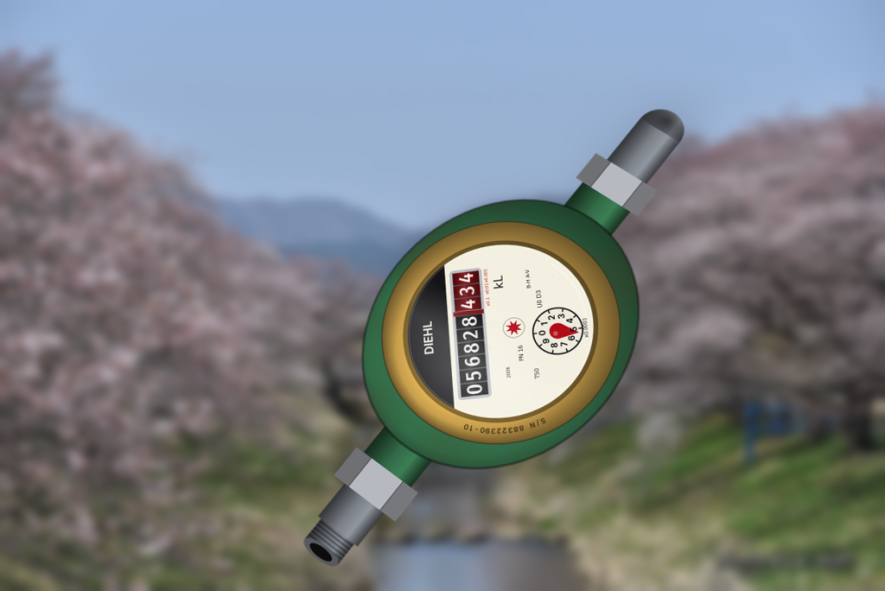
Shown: 56828.4345 kL
